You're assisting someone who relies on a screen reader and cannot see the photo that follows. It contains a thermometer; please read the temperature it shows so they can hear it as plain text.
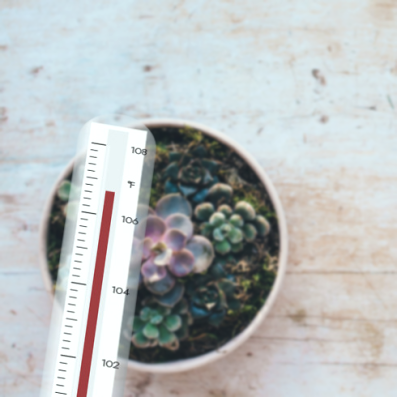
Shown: 106.7 °F
